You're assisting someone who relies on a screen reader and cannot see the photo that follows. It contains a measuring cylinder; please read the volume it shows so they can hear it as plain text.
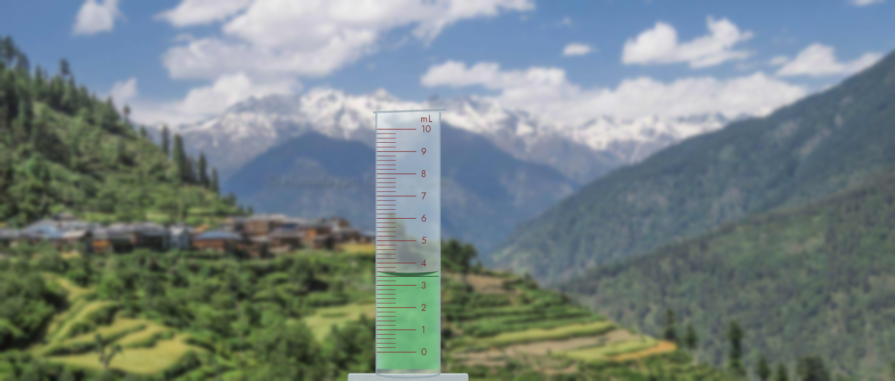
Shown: 3.4 mL
